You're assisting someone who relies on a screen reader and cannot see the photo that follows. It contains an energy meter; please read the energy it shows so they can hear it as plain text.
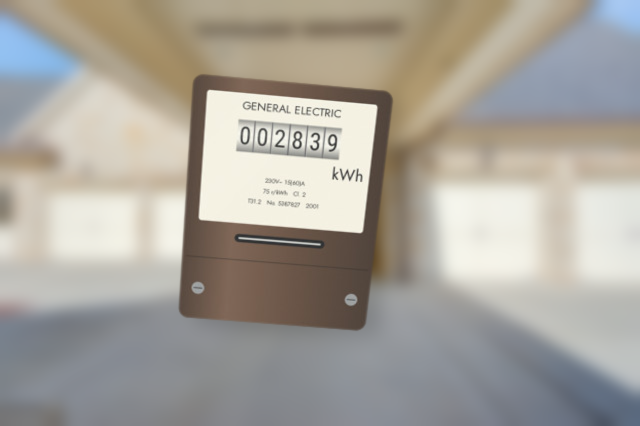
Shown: 2839 kWh
